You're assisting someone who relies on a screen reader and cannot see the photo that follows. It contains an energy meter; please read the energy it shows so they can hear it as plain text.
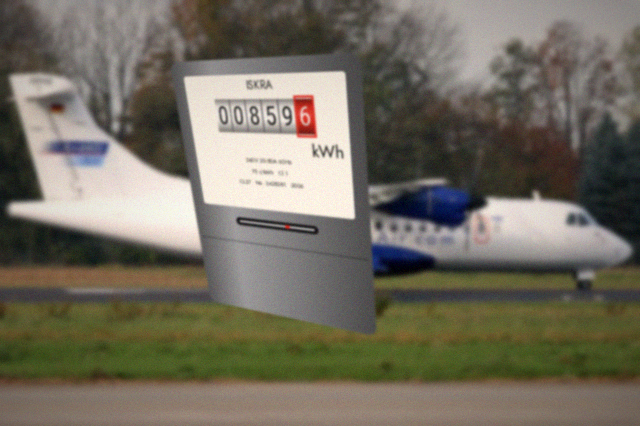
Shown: 859.6 kWh
